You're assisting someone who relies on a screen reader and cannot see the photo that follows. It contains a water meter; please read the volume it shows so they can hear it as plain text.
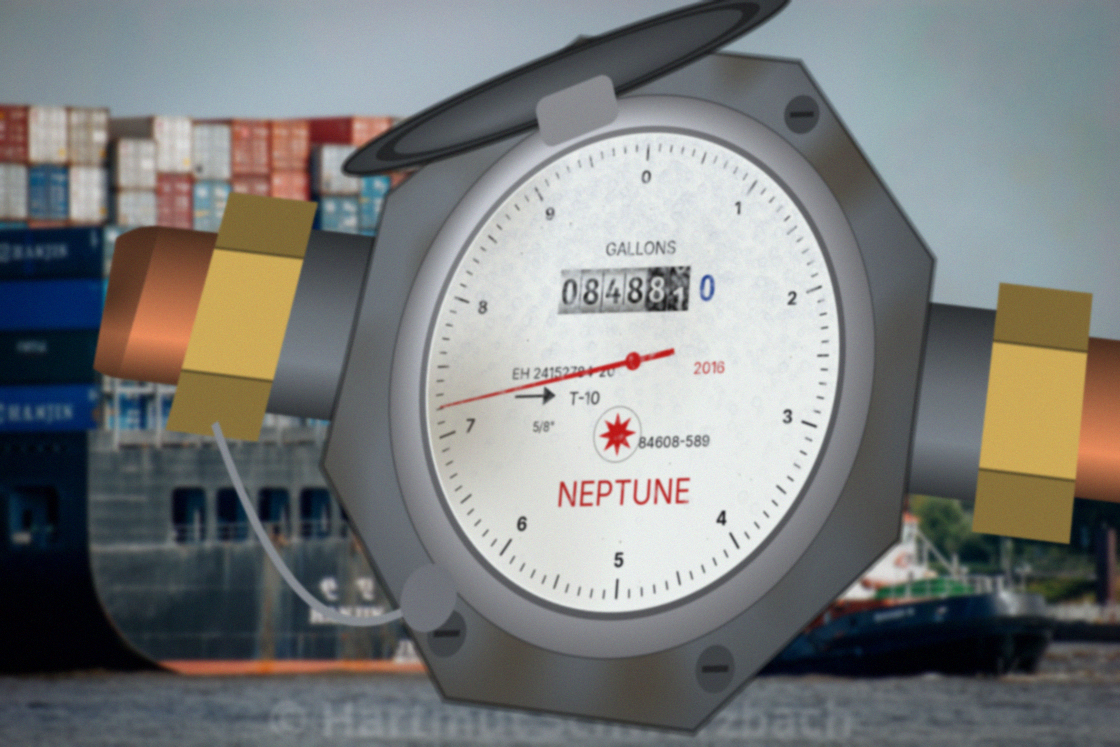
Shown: 848807.2 gal
